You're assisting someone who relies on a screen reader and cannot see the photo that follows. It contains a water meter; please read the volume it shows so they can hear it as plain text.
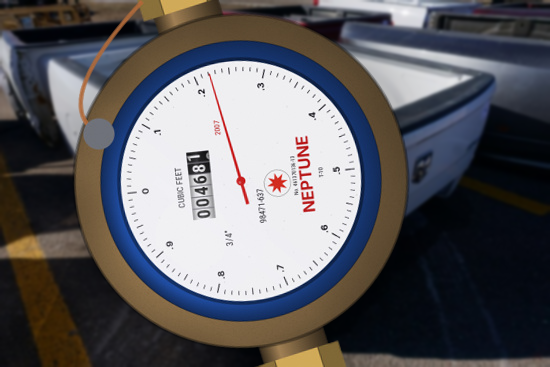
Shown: 4681.22 ft³
